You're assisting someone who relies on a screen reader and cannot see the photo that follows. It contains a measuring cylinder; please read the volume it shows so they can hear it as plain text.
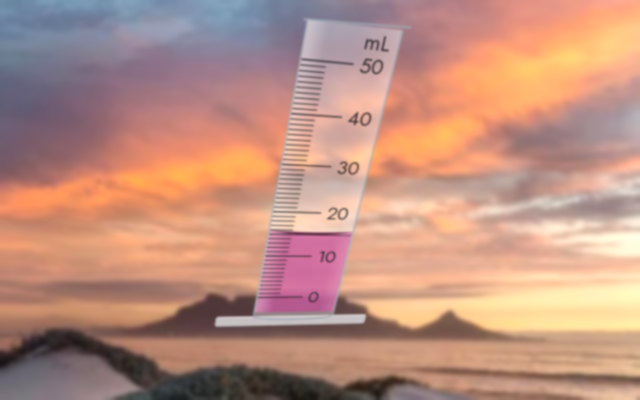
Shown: 15 mL
